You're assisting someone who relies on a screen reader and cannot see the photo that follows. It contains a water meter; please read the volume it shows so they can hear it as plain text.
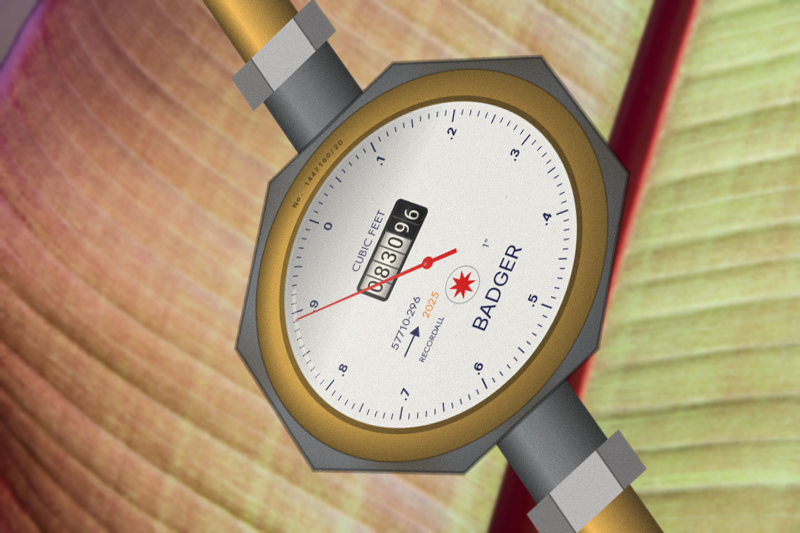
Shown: 83095.89 ft³
